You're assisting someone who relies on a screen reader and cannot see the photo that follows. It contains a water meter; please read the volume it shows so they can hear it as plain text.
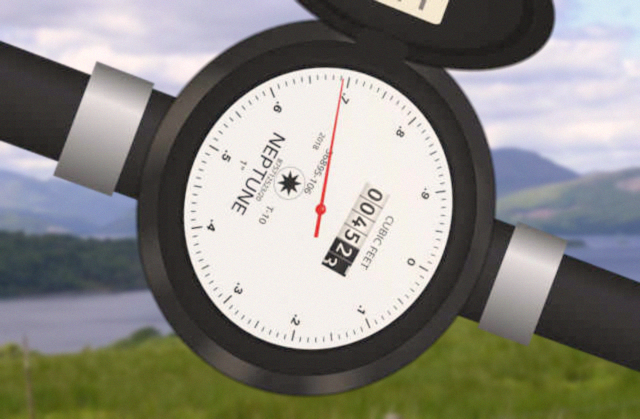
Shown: 4522.69 ft³
